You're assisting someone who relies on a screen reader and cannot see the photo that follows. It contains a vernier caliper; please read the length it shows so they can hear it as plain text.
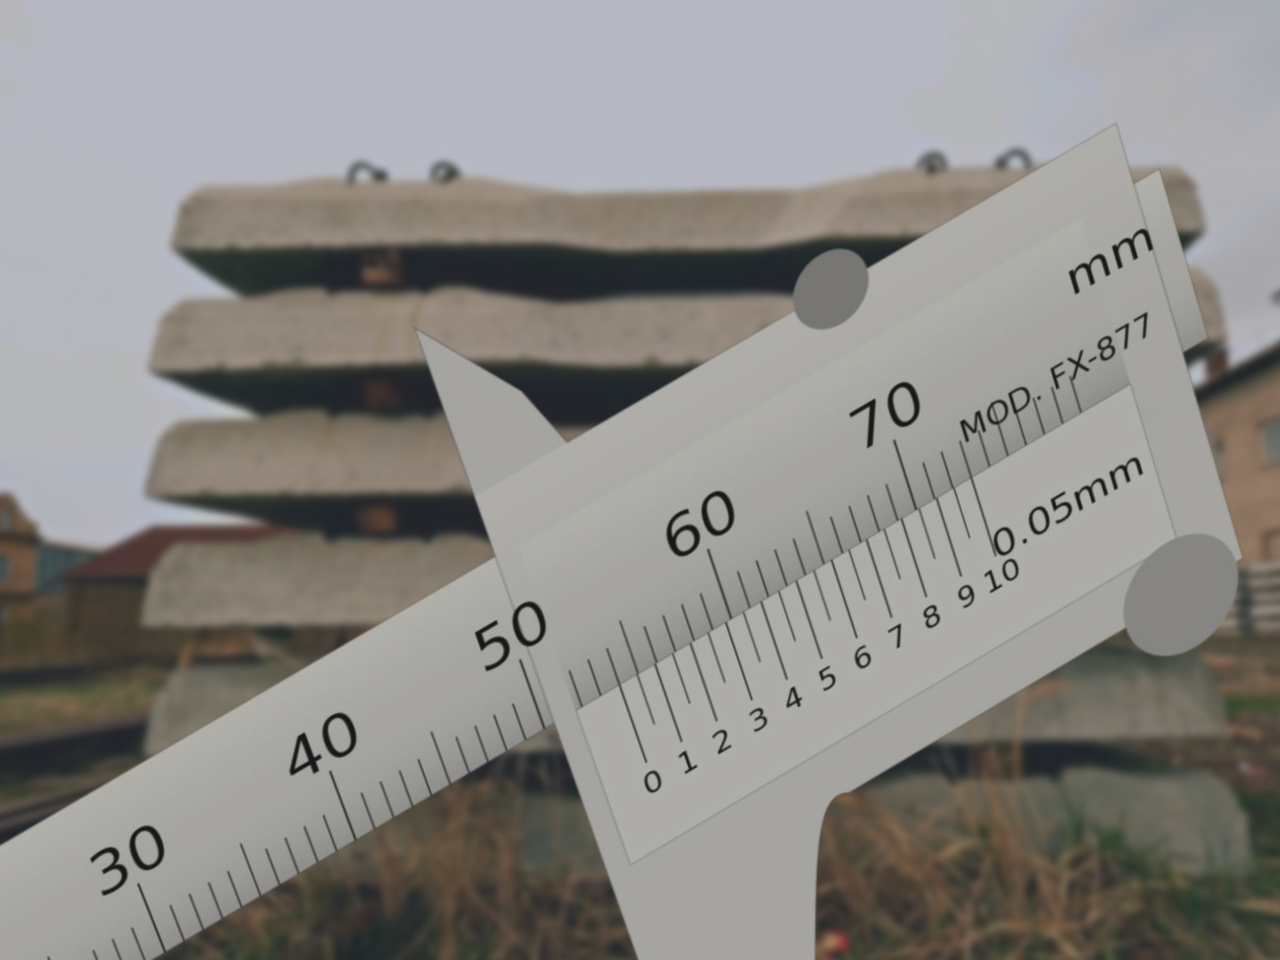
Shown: 54.0 mm
